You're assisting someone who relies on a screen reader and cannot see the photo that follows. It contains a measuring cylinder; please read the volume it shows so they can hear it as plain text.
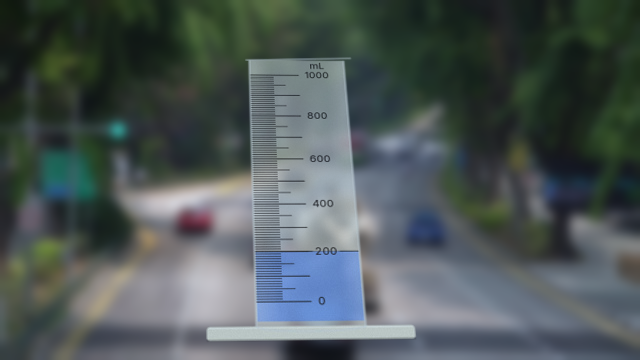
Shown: 200 mL
